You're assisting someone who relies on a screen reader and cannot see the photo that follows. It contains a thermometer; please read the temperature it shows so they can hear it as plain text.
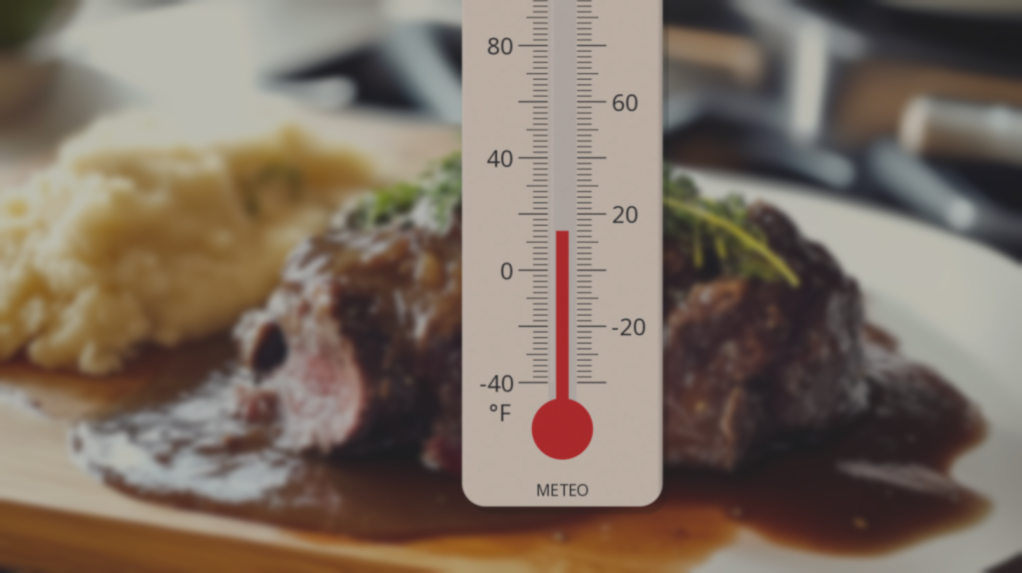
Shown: 14 °F
